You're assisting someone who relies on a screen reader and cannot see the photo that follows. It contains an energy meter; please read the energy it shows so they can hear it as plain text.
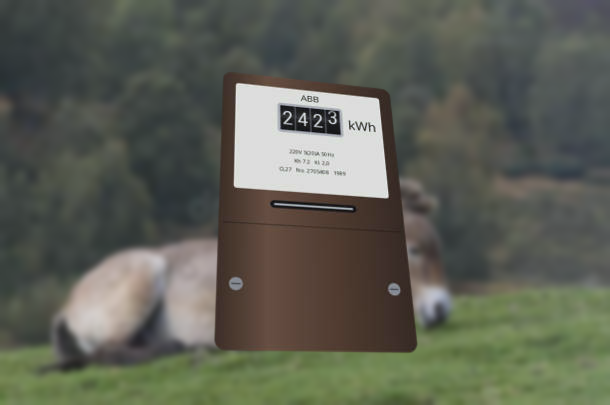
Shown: 2423 kWh
